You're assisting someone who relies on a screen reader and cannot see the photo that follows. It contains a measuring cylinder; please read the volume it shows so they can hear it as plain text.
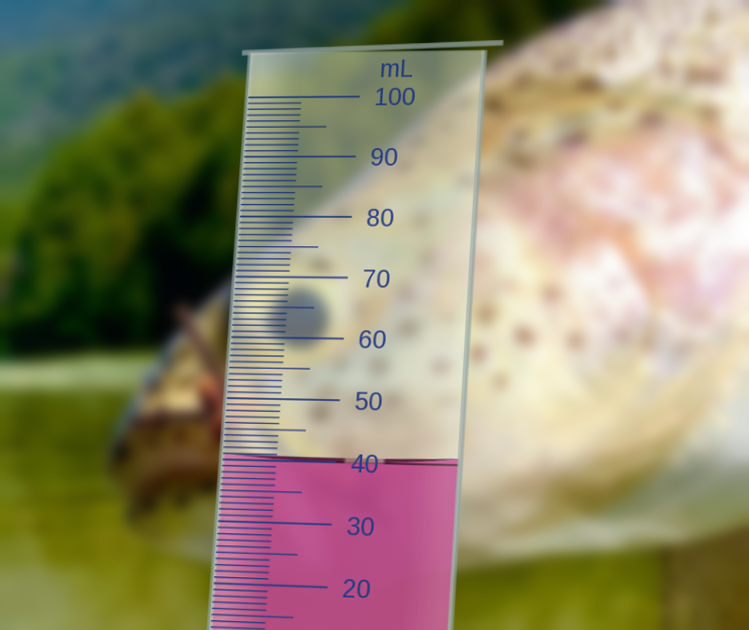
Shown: 40 mL
